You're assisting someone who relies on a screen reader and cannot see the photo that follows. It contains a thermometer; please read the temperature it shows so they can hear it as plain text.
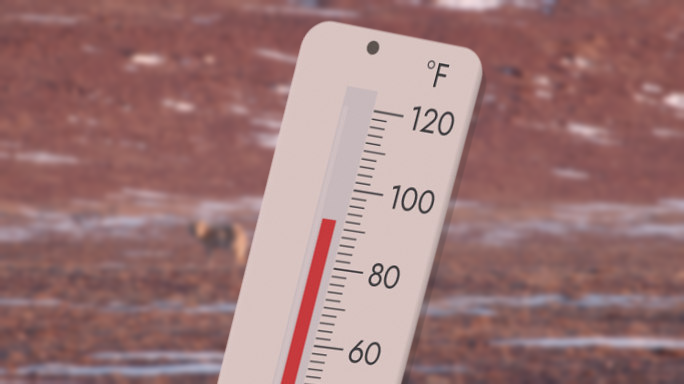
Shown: 92 °F
